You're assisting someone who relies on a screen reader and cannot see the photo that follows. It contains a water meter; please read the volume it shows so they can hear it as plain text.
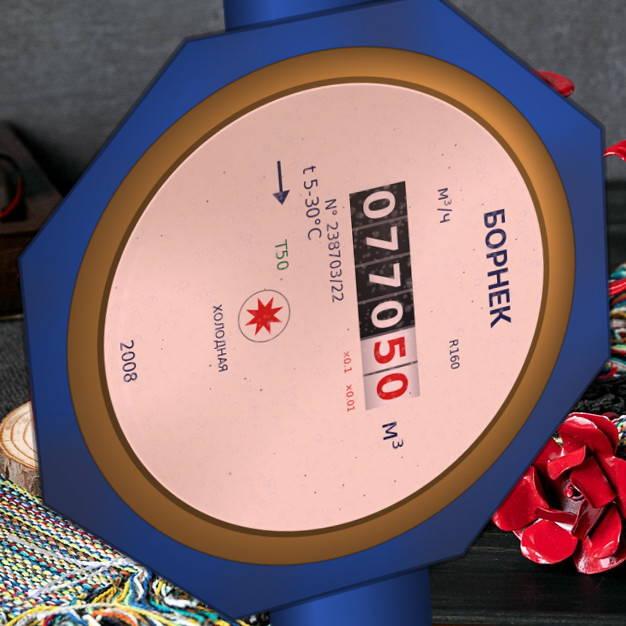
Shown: 770.50 m³
